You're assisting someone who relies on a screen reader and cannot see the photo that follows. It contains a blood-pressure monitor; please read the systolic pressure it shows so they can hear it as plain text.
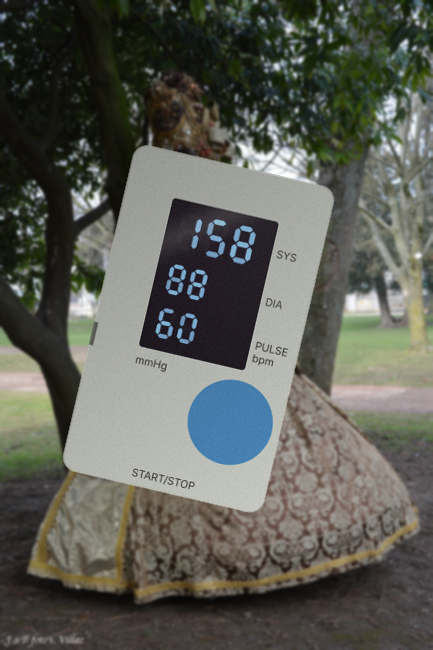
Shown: 158 mmHg
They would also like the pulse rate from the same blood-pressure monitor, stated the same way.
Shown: 60 bpm
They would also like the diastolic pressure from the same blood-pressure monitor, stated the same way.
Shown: 88 mmHg
